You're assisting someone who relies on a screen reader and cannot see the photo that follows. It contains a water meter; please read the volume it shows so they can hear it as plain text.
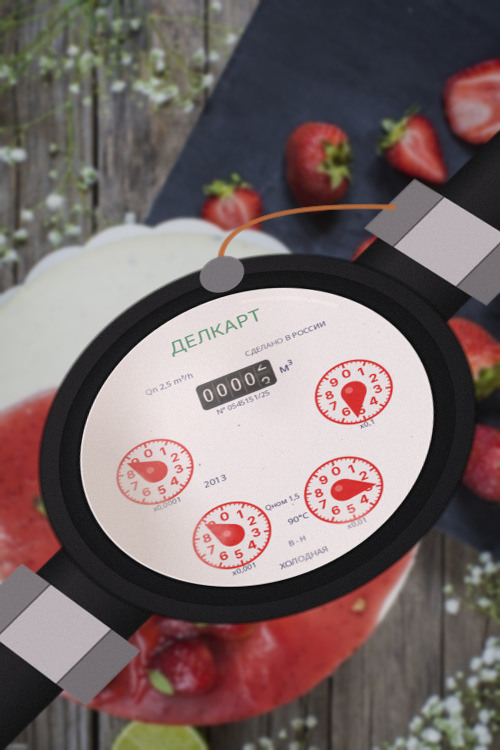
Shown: 2.5288 m³
